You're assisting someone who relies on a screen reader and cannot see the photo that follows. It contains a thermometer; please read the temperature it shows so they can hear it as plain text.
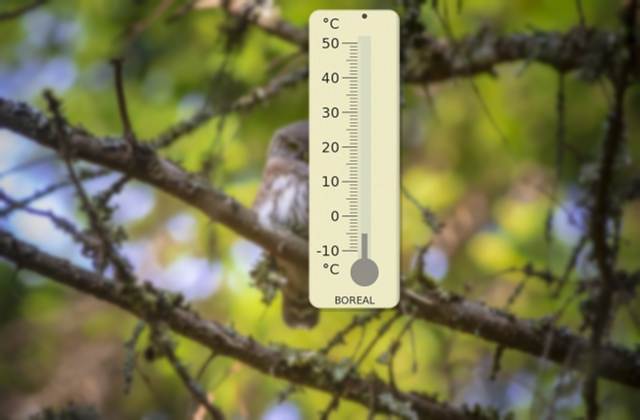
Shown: -5 °C
